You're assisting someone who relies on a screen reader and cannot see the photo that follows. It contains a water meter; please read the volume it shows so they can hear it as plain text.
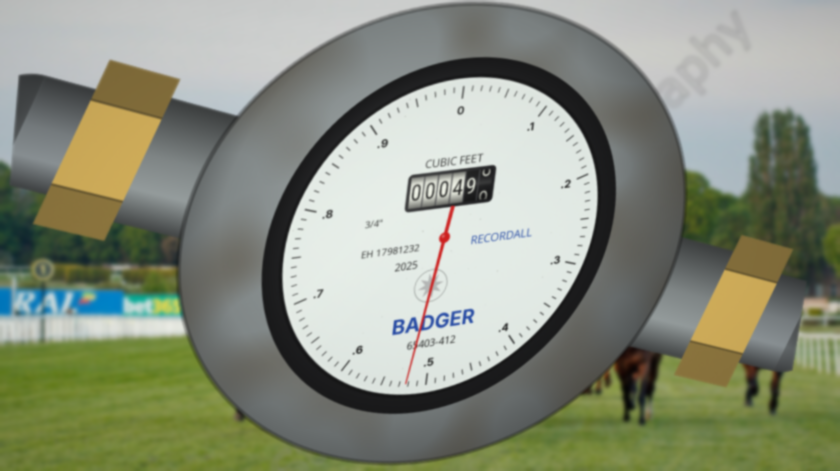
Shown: 498.52 ft³
